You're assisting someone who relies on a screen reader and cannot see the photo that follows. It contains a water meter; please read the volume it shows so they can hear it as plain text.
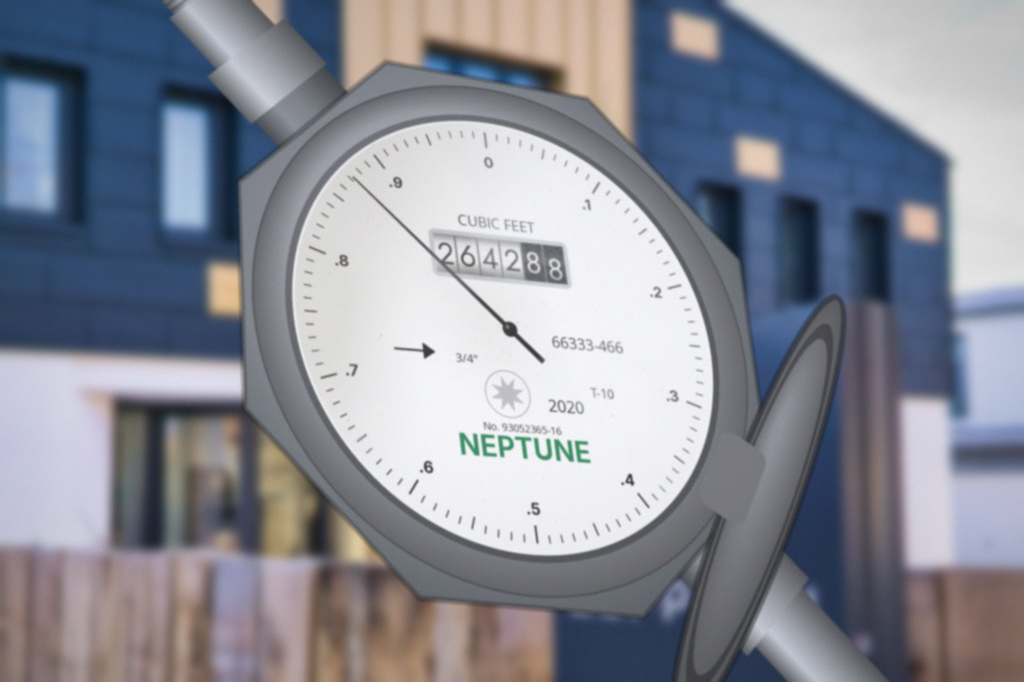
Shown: 264287.87 ft³
